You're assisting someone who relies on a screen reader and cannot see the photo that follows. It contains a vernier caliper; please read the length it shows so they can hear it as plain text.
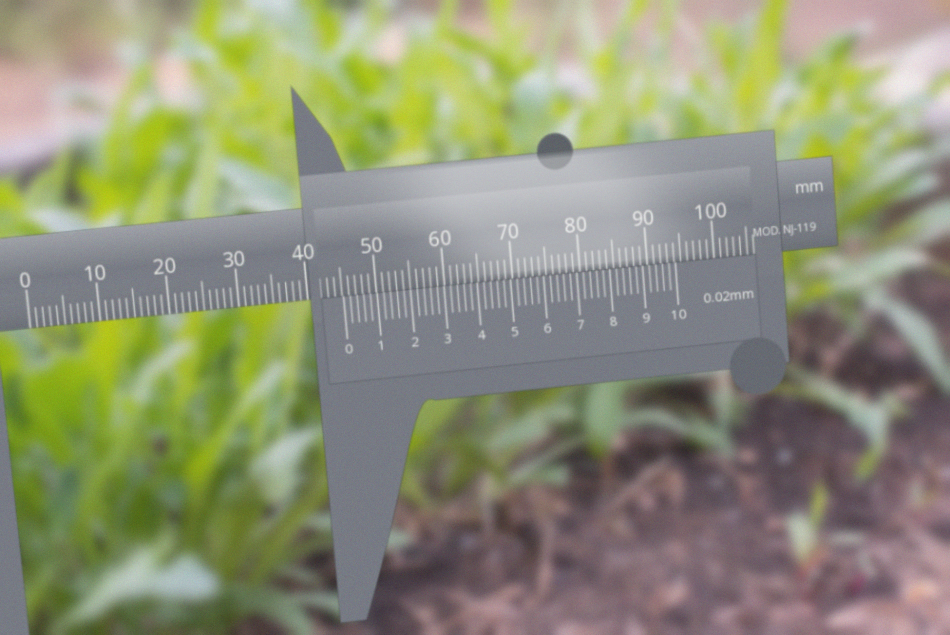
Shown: 45.2 mm
